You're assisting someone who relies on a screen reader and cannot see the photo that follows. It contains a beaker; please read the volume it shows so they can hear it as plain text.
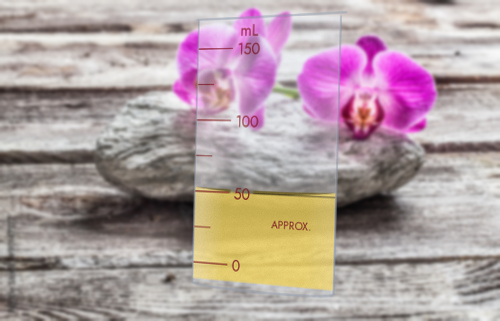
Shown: 50 mL
